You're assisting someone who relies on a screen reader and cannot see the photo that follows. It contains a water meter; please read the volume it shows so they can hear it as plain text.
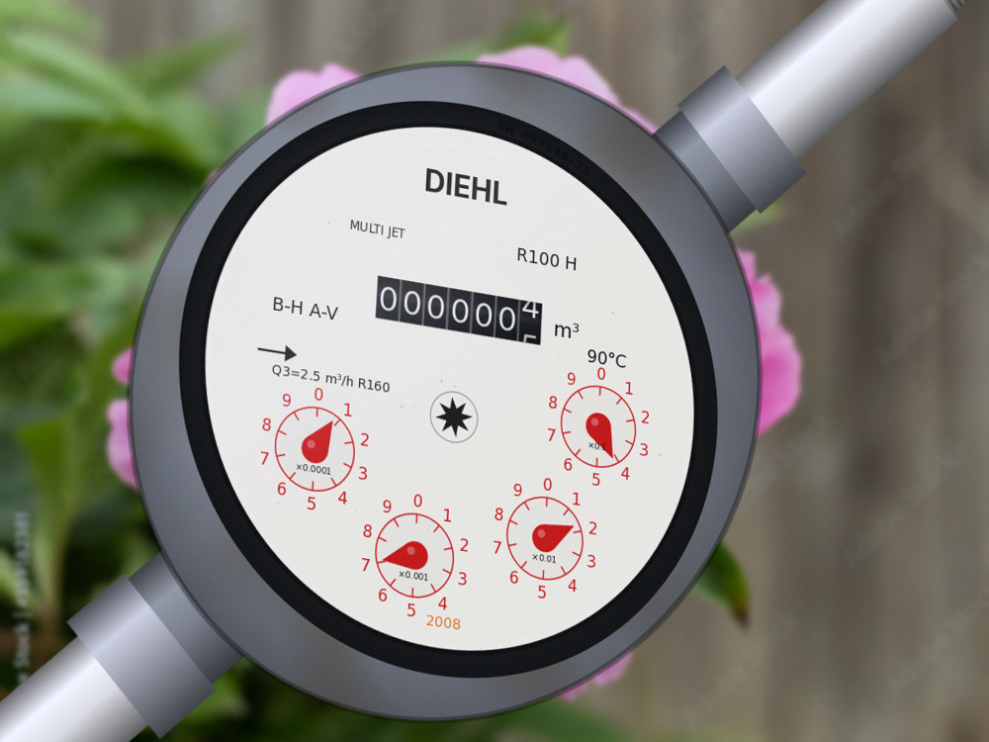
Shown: 4.4170 m³
